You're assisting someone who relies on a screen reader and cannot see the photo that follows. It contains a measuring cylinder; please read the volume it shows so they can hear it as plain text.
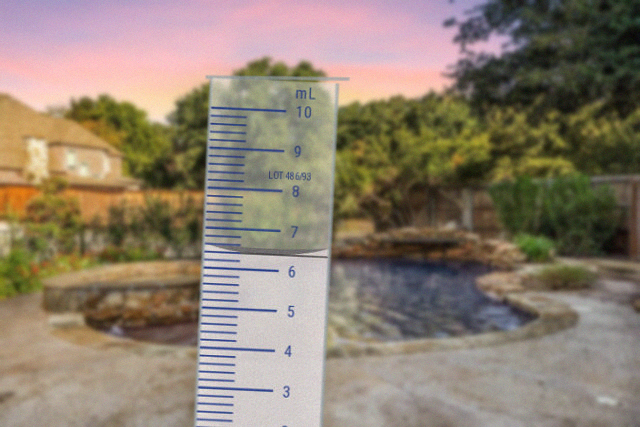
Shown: 6.4 mL
